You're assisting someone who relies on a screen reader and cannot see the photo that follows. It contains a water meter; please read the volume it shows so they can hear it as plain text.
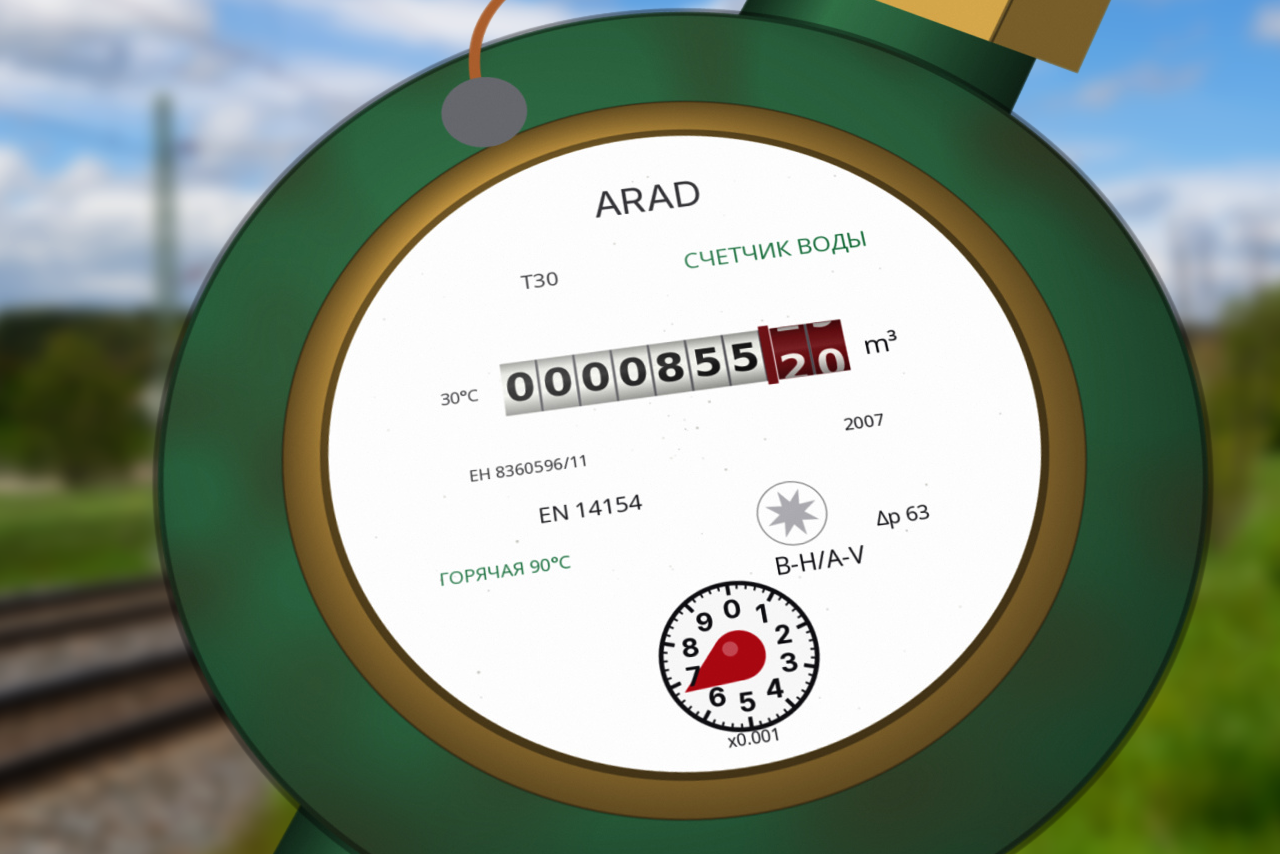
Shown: 855.196 m³
